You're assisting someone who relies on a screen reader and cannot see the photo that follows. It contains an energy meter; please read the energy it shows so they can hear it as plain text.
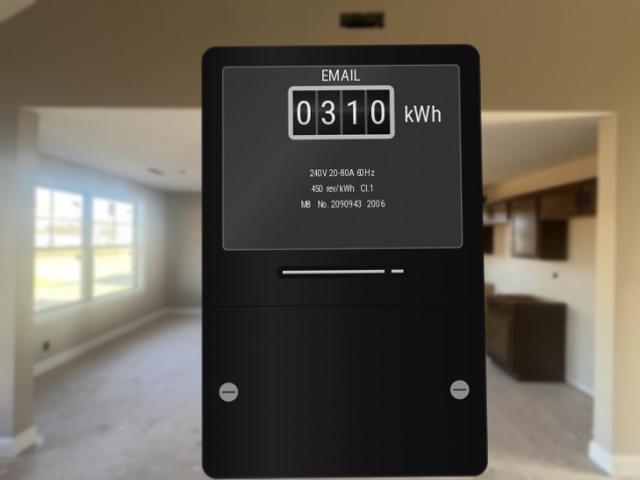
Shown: 310 kWh
